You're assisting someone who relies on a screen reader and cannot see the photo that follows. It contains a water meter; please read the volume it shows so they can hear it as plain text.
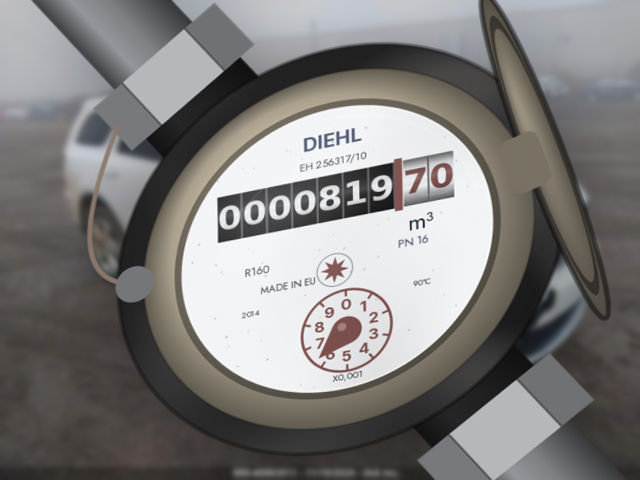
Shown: 819.706 m³
